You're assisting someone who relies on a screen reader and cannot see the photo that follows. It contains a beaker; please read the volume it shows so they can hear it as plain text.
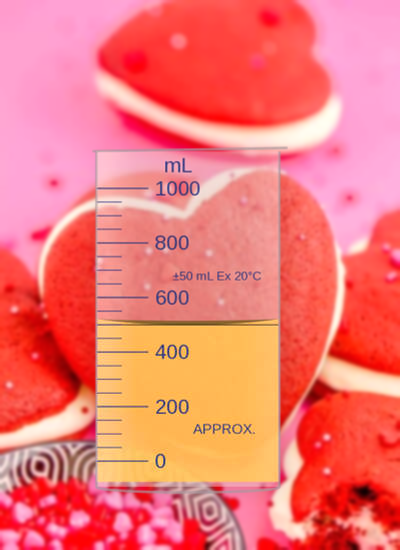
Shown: 500 mL
